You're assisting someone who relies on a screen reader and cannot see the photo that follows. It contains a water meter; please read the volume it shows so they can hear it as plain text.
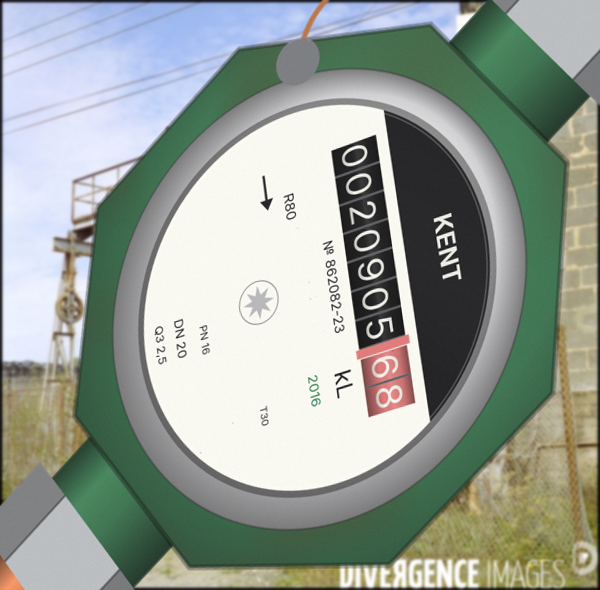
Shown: 20905.68 kL
